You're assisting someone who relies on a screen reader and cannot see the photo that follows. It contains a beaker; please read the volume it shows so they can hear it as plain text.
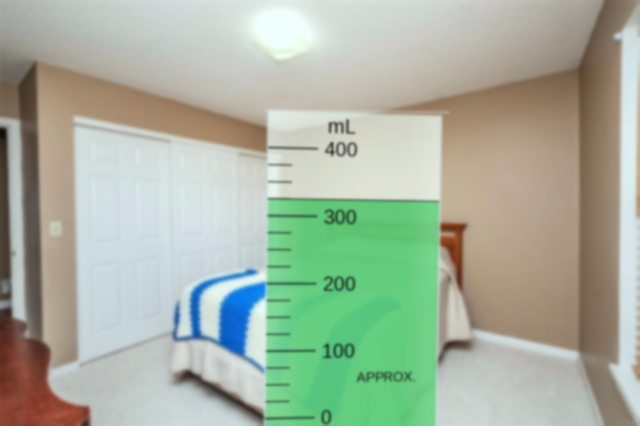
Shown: 325 mL
